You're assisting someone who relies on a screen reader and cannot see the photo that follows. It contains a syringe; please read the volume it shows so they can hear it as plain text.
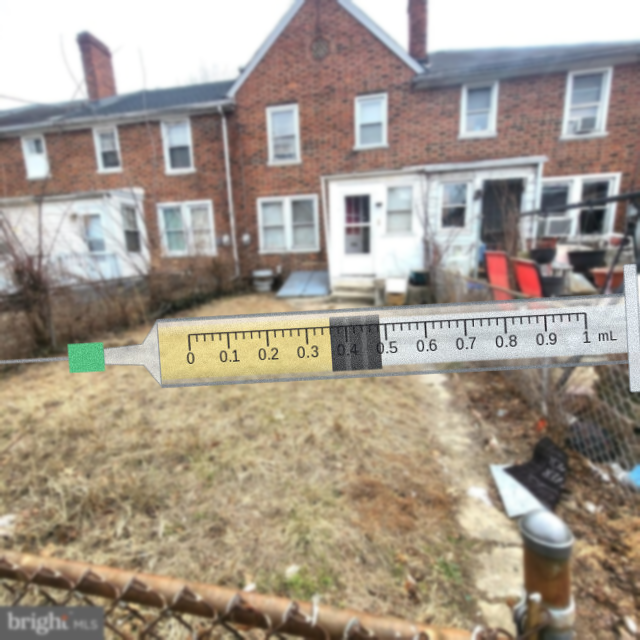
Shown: 0.36 mL
